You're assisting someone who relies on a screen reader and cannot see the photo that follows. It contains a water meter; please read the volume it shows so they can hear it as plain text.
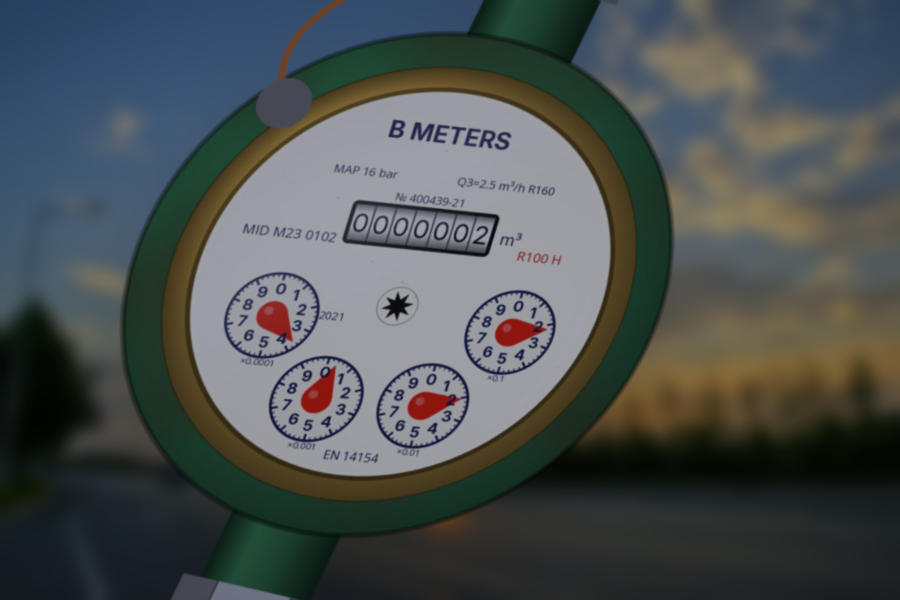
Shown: 2.2203 m³
